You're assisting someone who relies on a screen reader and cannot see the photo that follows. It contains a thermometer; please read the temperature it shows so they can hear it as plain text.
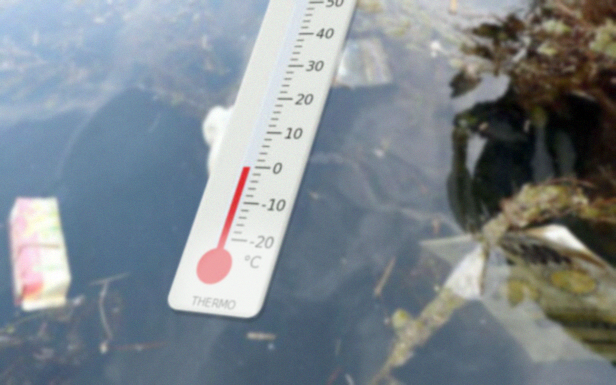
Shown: 0 °C
